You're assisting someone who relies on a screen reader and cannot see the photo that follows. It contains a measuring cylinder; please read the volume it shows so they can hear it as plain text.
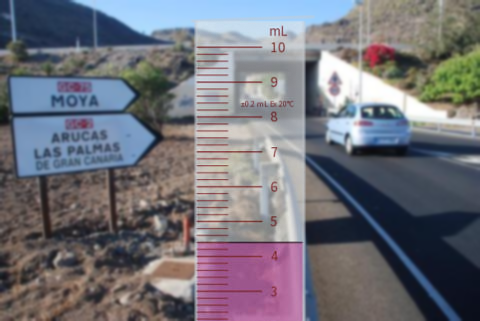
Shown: 4.4 mL
